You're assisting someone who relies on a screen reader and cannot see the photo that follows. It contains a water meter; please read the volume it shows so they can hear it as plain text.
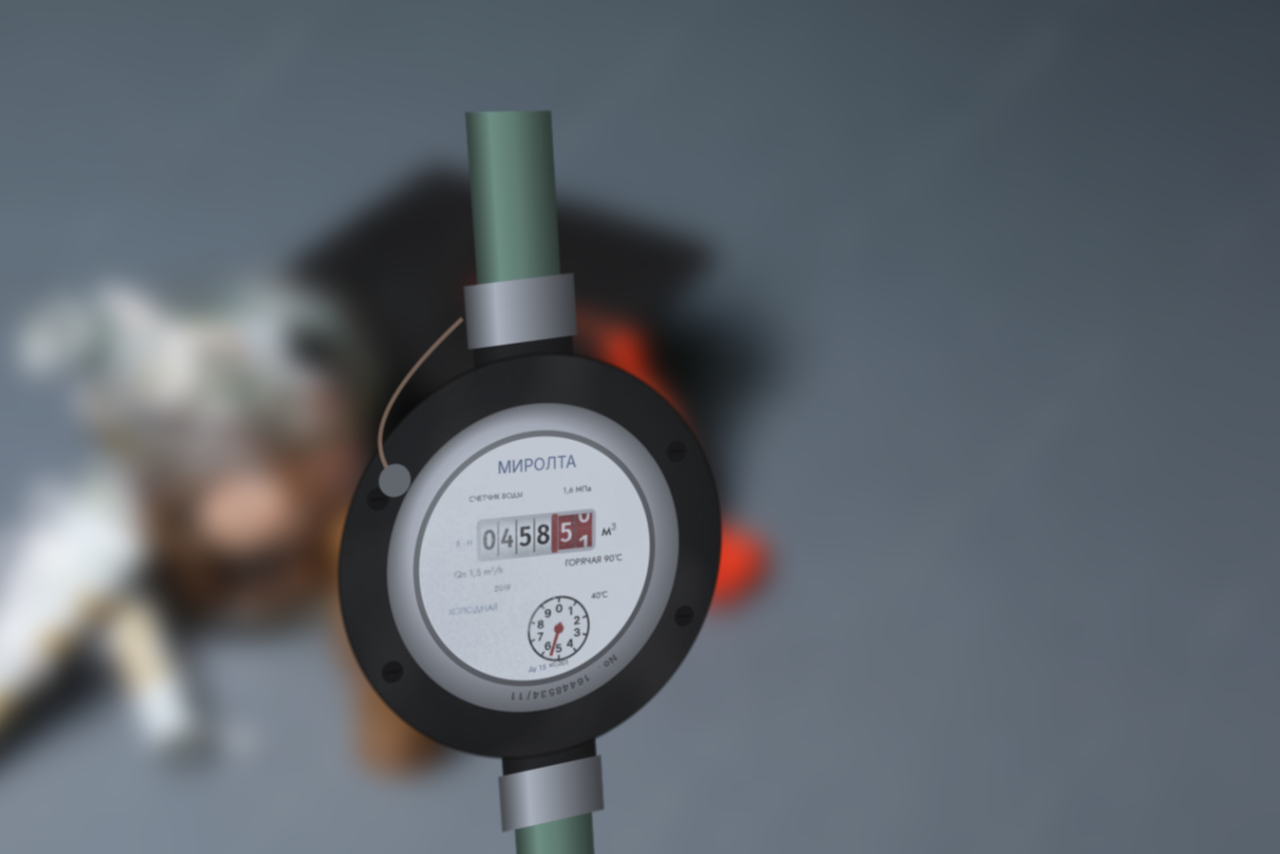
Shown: 458.505 m³
